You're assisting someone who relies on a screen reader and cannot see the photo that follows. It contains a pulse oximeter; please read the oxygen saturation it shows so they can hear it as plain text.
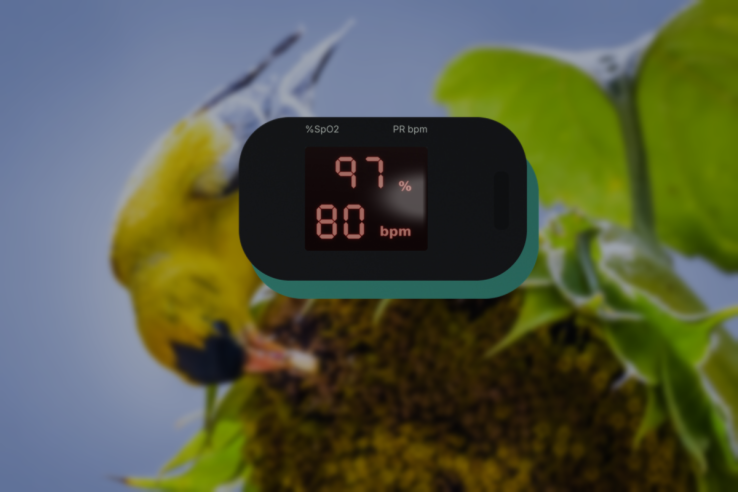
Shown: 97 %
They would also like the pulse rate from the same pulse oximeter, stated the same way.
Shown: 80 bpm
